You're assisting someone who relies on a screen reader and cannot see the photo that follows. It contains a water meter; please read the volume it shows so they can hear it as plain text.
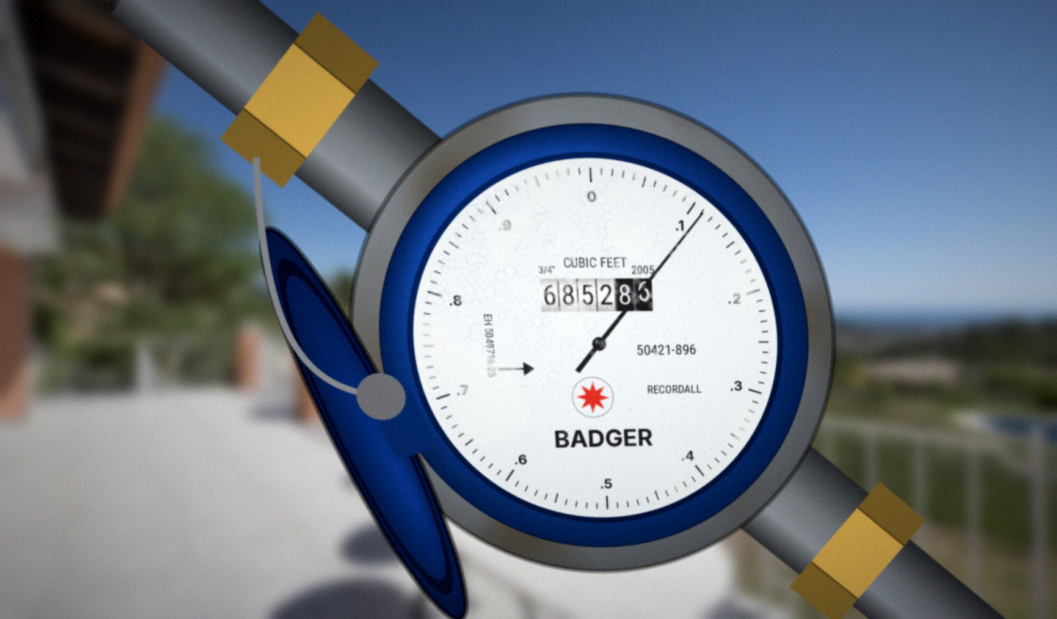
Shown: 685286.11 ft³
